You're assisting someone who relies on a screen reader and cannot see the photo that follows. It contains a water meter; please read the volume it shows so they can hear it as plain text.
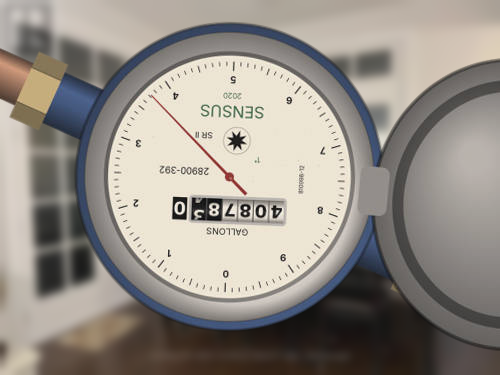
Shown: 4087833.7 gal
